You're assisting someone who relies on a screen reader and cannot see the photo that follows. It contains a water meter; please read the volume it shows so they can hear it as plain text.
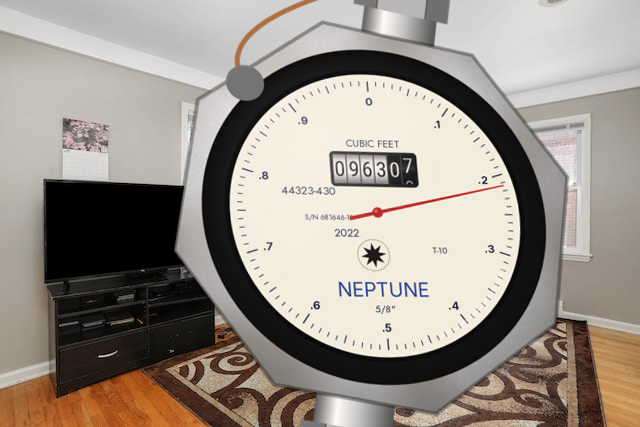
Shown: 96307.21 ft³
